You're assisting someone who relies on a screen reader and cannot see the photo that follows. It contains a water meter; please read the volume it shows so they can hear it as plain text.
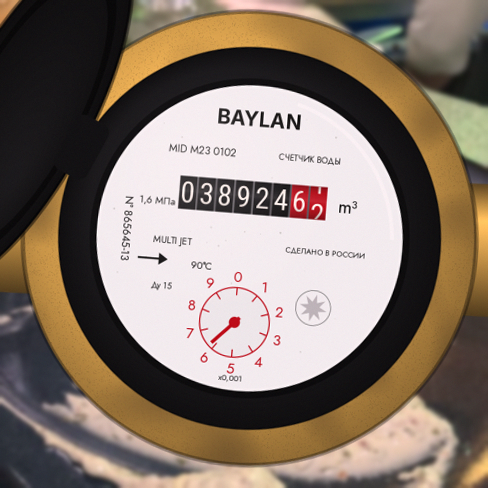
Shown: 38924.616 m³
